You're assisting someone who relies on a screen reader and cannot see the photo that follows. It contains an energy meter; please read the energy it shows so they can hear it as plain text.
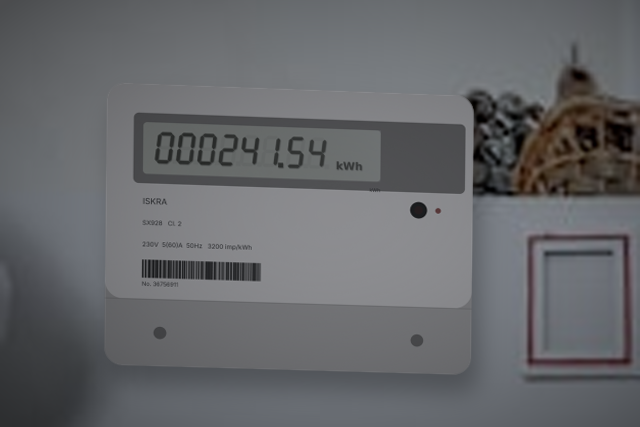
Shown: 241.54 kWh
